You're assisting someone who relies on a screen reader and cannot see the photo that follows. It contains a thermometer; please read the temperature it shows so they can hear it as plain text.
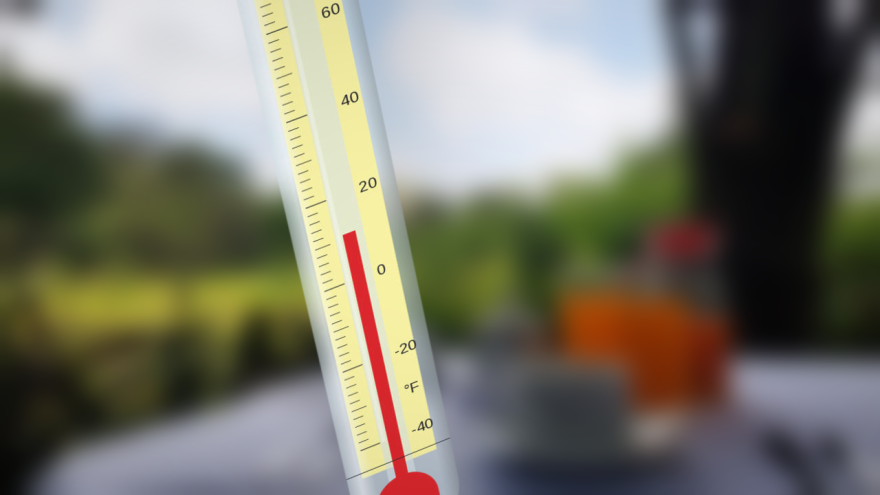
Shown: 11 °F
